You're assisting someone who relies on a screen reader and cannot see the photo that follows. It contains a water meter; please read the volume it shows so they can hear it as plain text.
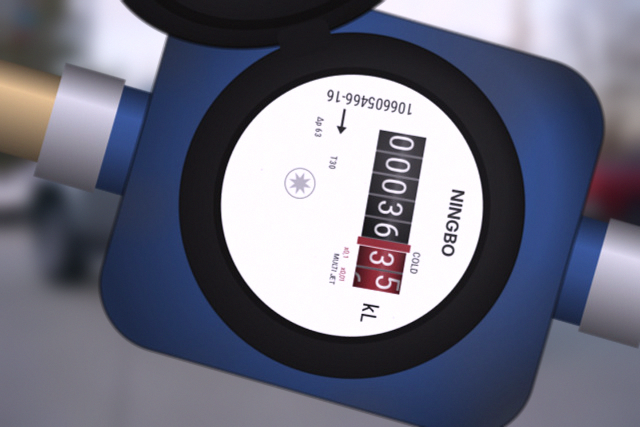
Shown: 36.35 kL
